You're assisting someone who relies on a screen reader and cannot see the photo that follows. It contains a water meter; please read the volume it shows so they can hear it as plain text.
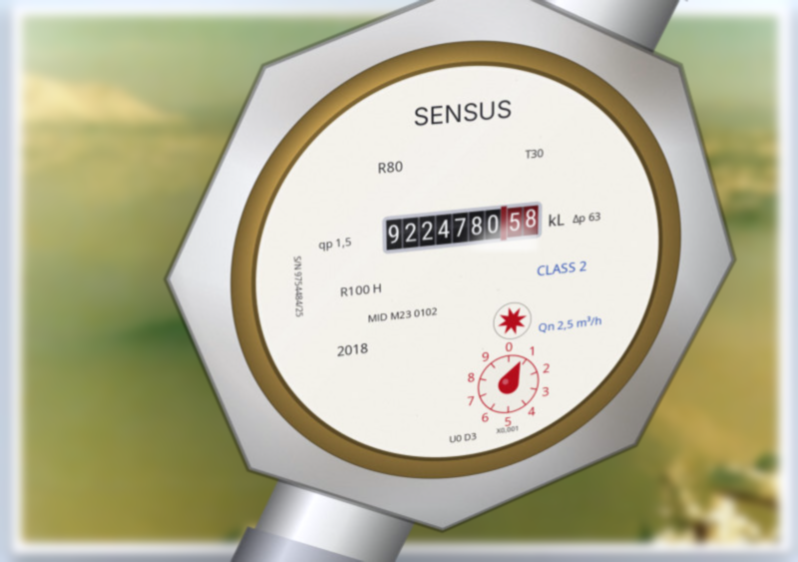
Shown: 9224780.580 kL
